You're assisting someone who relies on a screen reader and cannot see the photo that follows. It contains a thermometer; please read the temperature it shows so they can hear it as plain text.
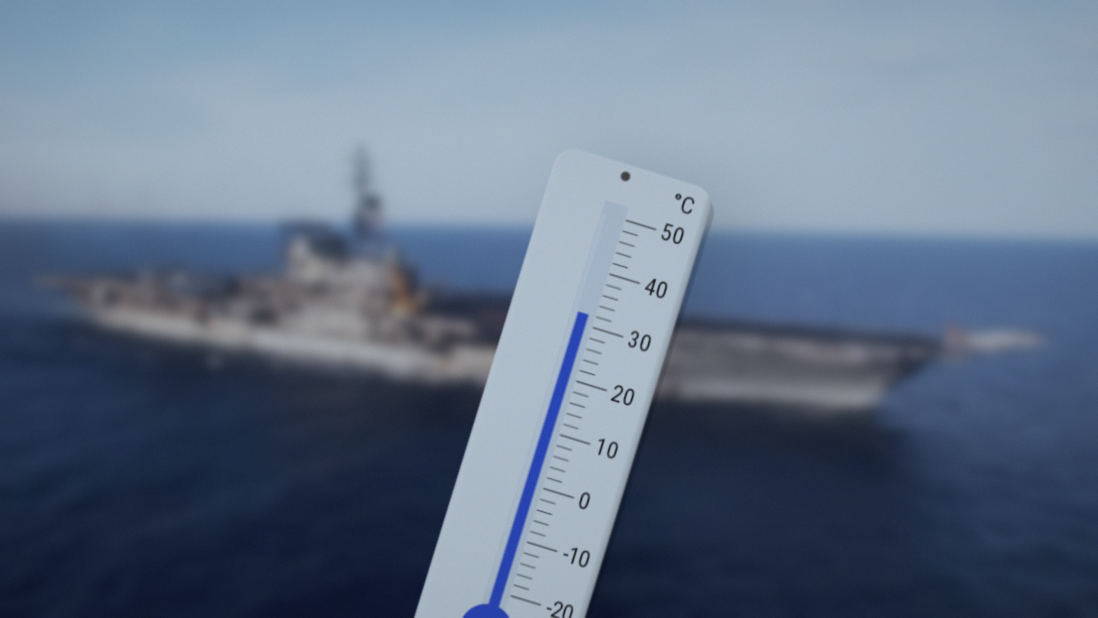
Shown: 32 °C
